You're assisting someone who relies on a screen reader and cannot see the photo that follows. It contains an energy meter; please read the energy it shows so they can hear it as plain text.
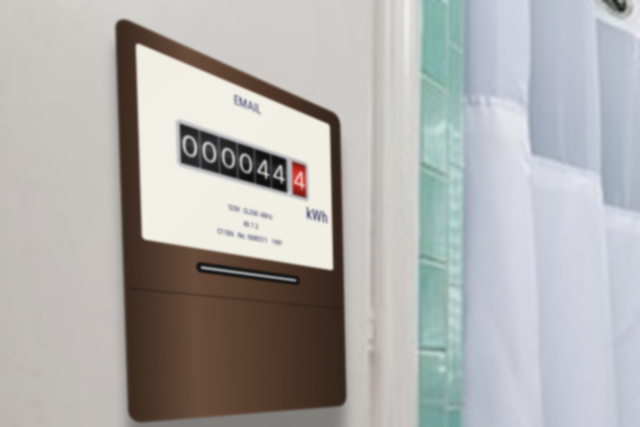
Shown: 44.4 kWh
